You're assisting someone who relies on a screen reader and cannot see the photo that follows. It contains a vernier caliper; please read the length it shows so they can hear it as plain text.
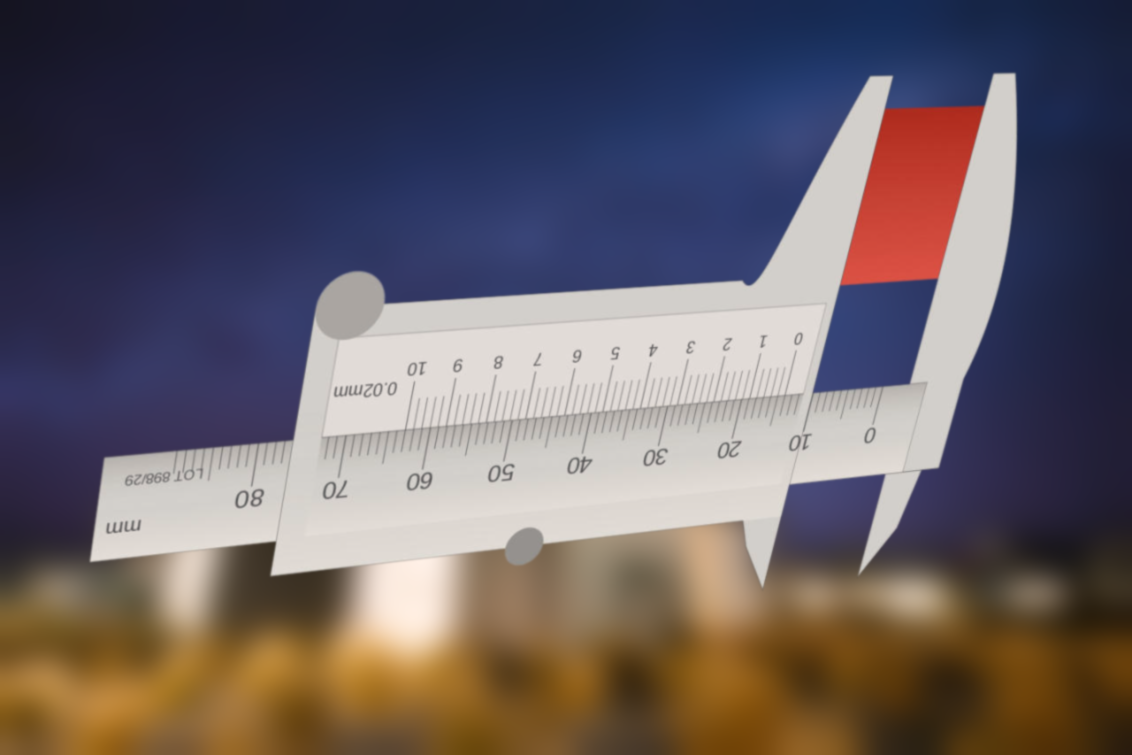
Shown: 14.0 mm
